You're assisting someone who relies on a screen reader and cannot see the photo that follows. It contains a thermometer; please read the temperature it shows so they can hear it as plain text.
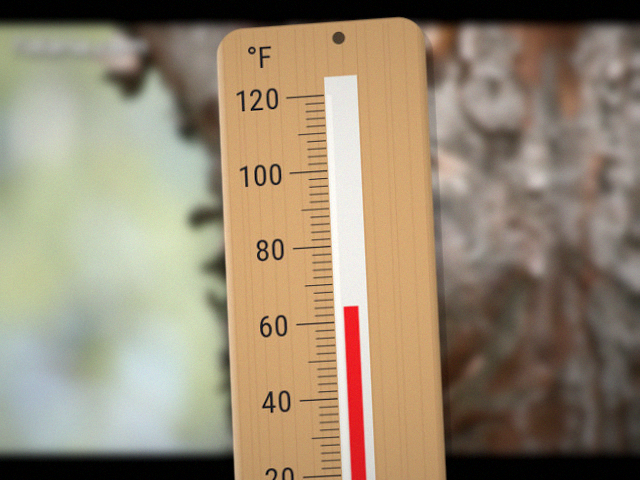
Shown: 64 °F
